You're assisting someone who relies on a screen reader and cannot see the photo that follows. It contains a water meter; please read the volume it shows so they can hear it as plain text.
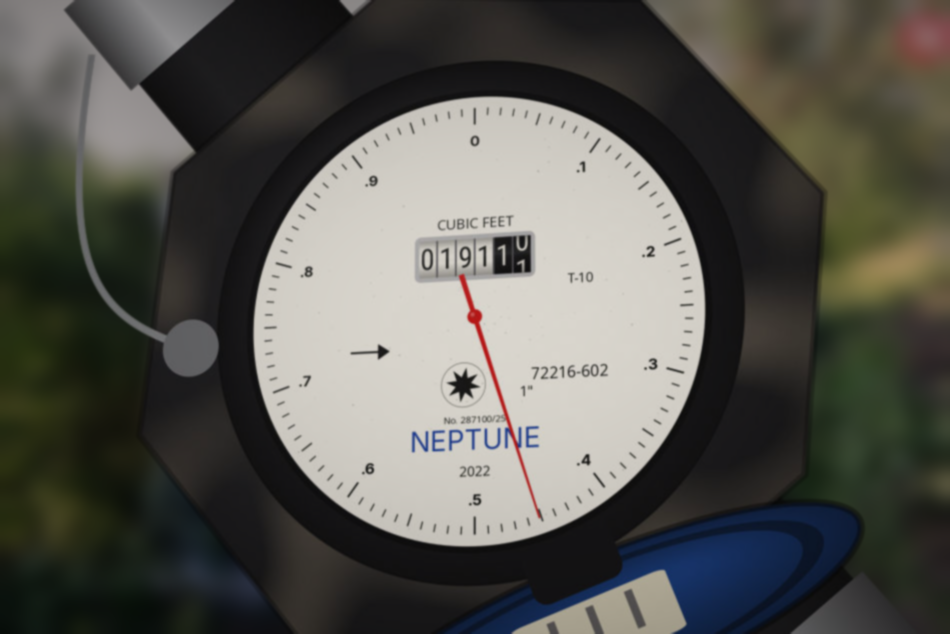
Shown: 19110.45 ft³
